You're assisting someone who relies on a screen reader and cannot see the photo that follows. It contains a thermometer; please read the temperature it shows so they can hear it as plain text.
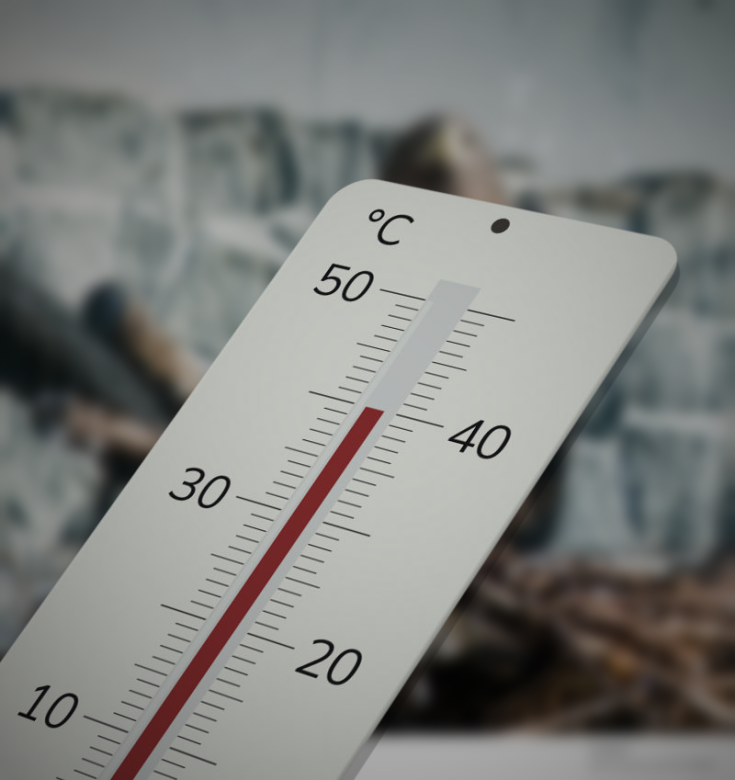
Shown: 40 °C
